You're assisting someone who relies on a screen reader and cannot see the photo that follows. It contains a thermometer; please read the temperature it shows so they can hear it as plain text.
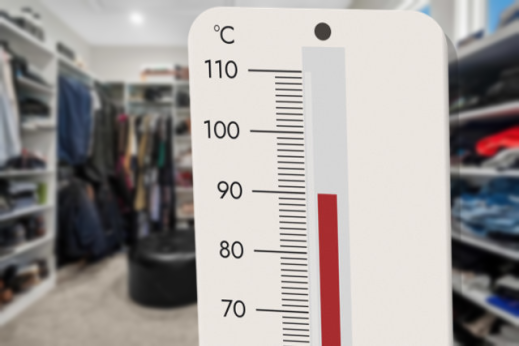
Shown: 90 °C
